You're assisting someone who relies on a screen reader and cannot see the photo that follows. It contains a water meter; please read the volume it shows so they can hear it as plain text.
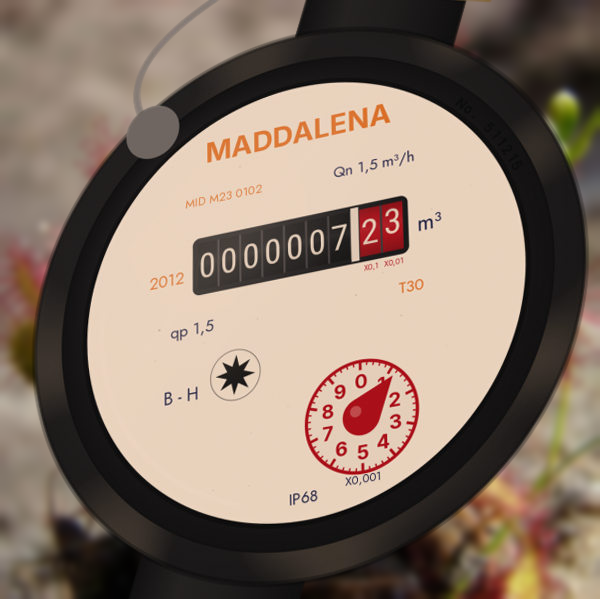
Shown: 7.231 m³
